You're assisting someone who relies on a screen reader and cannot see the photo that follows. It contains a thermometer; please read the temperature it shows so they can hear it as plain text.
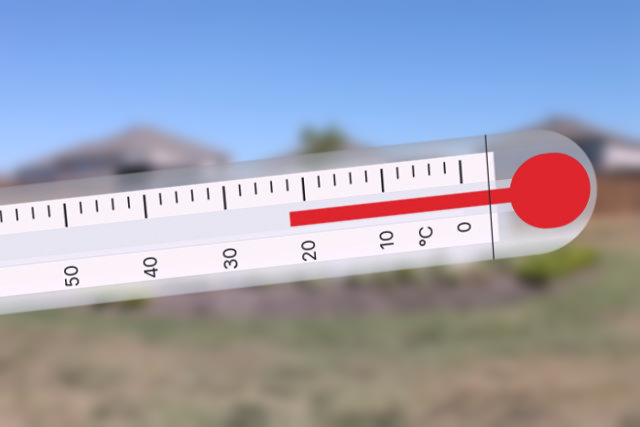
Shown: 22 °C
